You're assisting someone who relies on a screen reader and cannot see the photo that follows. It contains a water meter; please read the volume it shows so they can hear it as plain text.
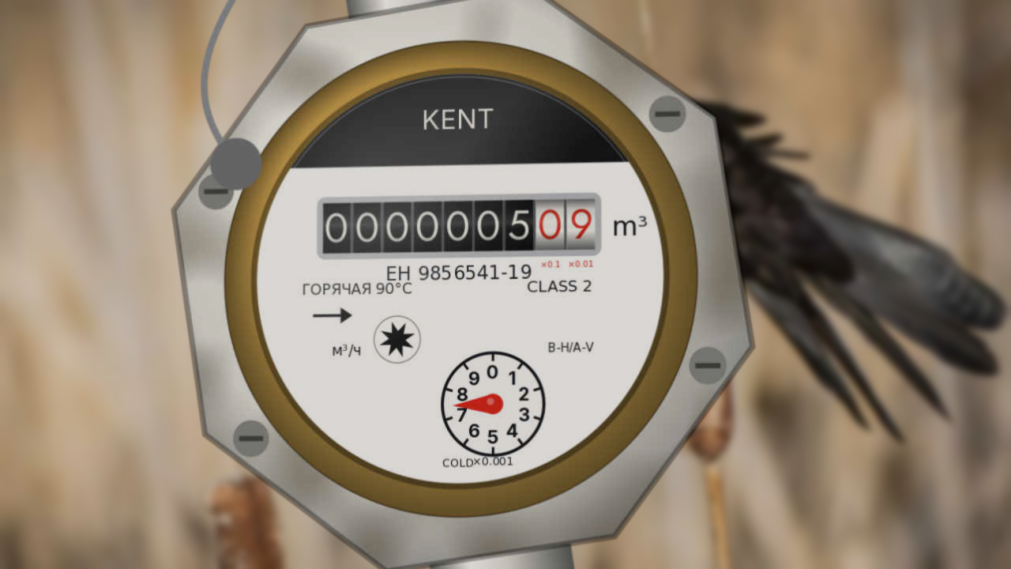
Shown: 5.097 m³
